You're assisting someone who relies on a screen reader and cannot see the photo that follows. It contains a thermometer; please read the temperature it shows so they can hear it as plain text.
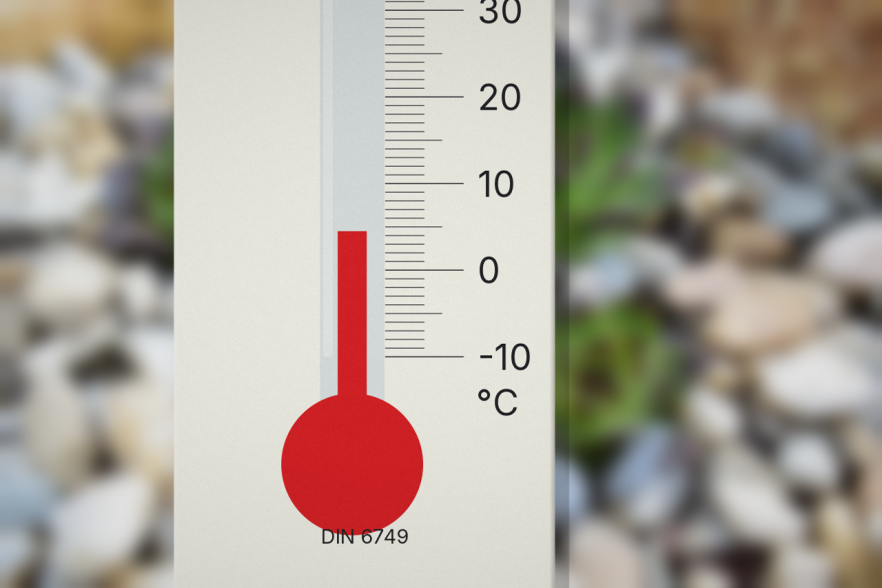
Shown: 4.5 °C
